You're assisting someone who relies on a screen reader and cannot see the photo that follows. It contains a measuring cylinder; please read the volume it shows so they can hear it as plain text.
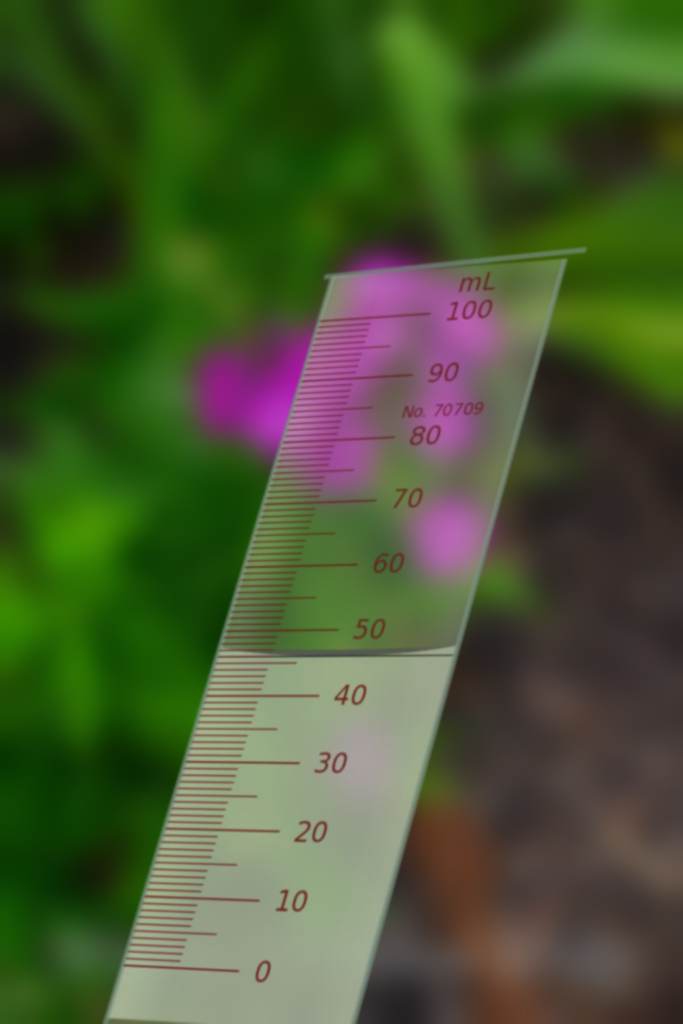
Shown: 46 mL
